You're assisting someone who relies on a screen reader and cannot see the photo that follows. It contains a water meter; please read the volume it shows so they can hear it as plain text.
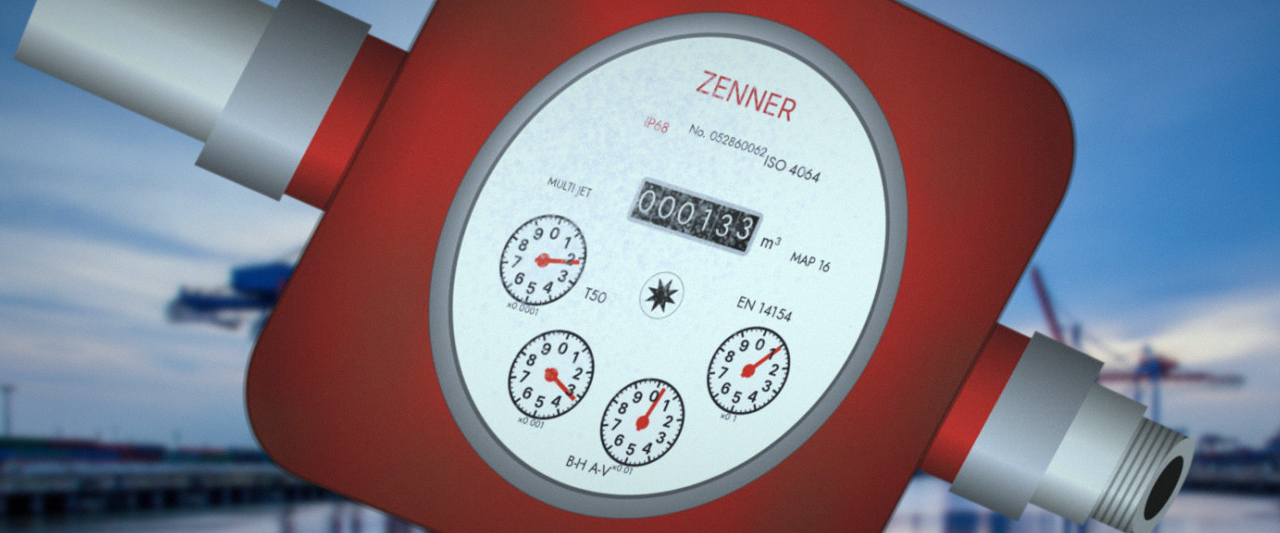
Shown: 133.1032 m³
